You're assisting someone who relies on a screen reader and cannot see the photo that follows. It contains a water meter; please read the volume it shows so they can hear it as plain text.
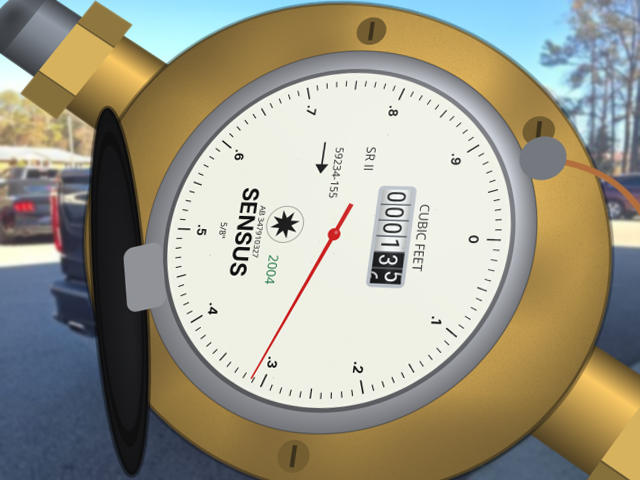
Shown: 135.31 ft³
